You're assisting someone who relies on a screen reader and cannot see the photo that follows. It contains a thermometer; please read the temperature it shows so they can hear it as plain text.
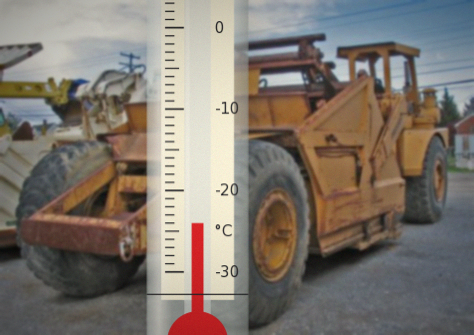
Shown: -24 °C
